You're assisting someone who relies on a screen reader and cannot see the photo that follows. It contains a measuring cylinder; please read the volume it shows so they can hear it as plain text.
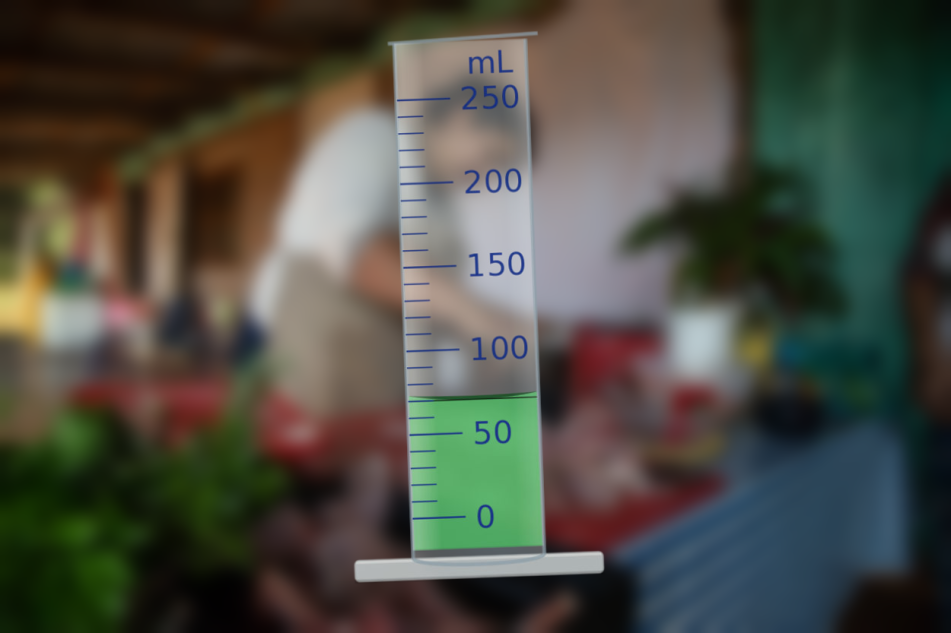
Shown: 70 mL
